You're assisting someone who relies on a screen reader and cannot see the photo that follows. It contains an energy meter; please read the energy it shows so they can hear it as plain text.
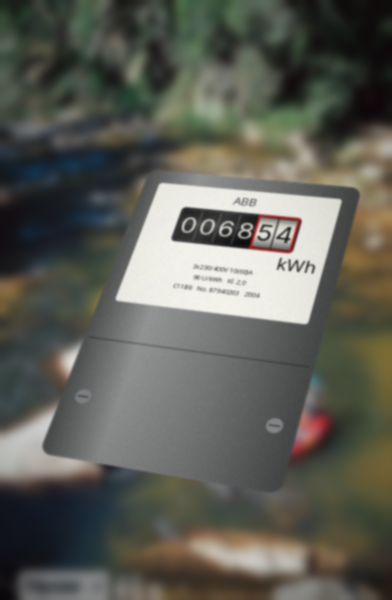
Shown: 68.54 kWh
